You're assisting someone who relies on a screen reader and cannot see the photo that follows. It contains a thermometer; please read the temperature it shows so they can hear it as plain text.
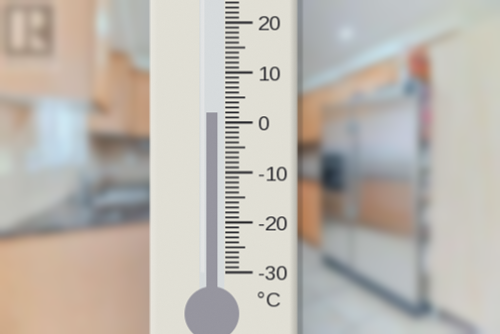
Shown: 2 °C
